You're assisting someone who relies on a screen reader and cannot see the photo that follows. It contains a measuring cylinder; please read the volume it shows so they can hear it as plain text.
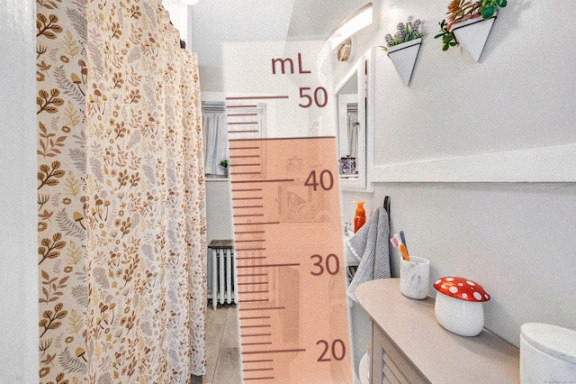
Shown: 45 mL
